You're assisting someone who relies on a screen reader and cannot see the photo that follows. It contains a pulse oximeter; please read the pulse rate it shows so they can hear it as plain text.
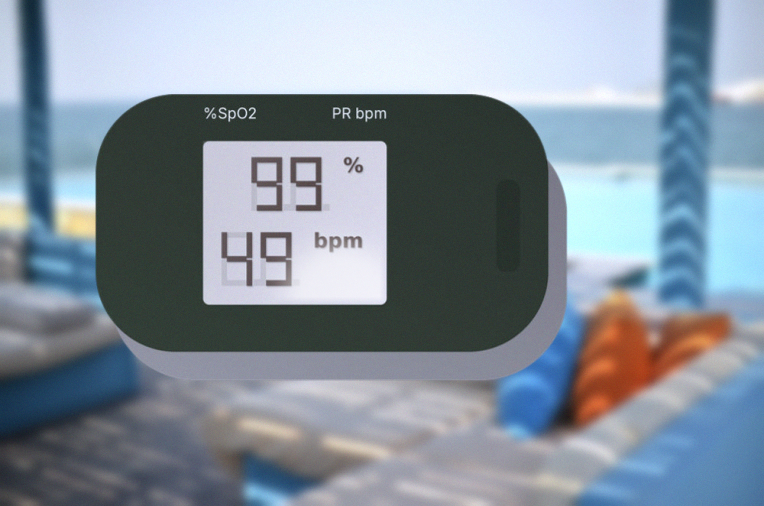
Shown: 49 bpm
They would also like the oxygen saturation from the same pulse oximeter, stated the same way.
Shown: 99 %
